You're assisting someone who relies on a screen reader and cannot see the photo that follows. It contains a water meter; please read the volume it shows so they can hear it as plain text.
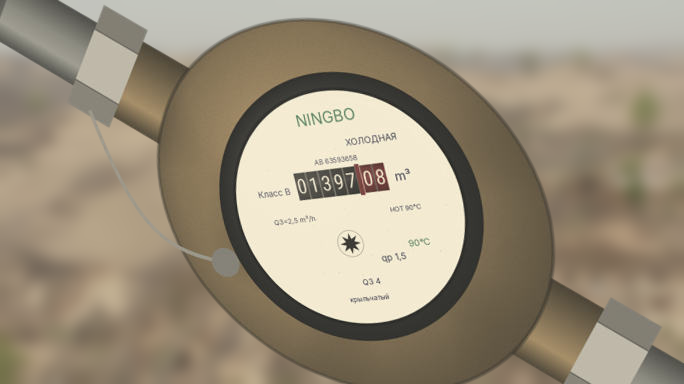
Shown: 1397.08 m³
